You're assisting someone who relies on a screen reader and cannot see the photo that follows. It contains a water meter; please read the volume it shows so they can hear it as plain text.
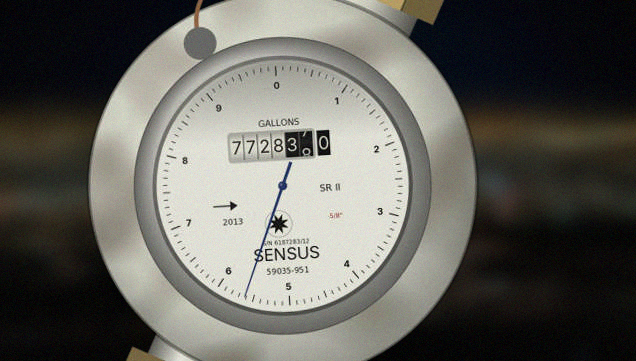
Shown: 7728375.6 gal
